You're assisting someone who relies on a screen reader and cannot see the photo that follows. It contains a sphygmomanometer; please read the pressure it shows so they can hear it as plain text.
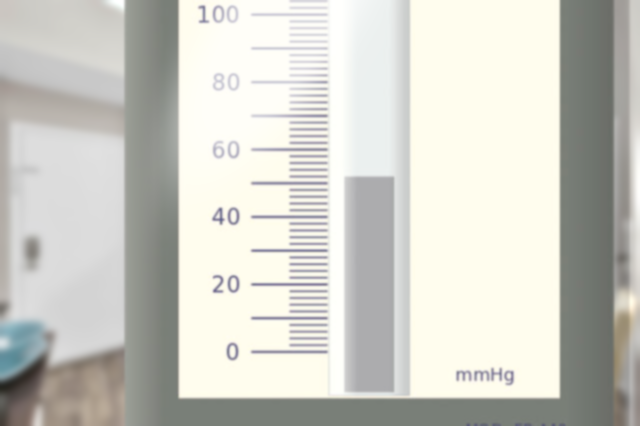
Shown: 52 mmHg
